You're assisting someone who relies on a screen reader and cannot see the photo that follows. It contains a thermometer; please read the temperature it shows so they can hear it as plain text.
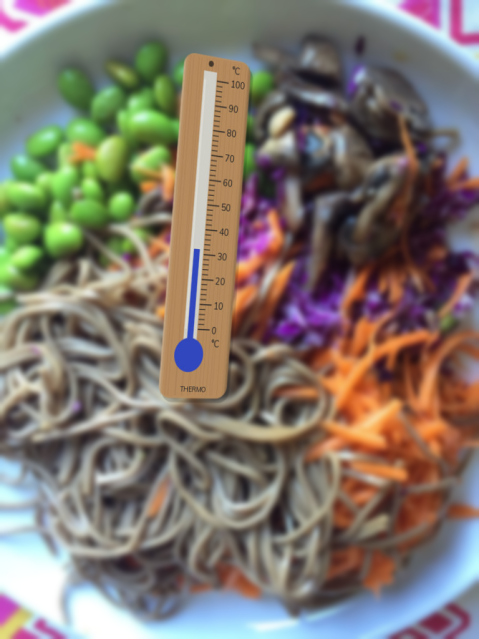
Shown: 32 °C
